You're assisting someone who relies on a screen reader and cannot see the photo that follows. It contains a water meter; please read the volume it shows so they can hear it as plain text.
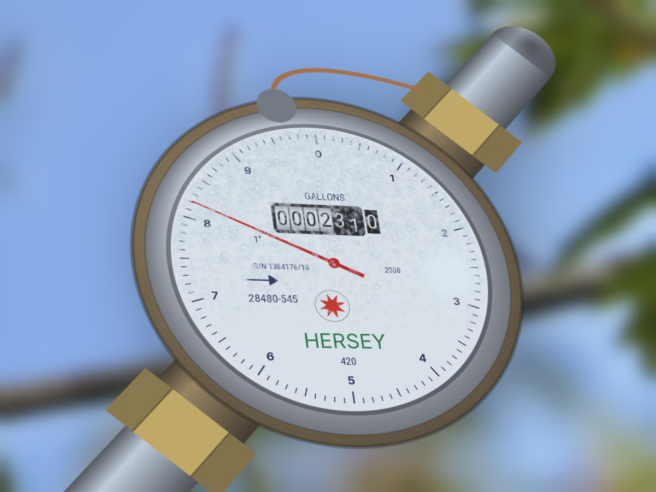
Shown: 2308.2 gal
